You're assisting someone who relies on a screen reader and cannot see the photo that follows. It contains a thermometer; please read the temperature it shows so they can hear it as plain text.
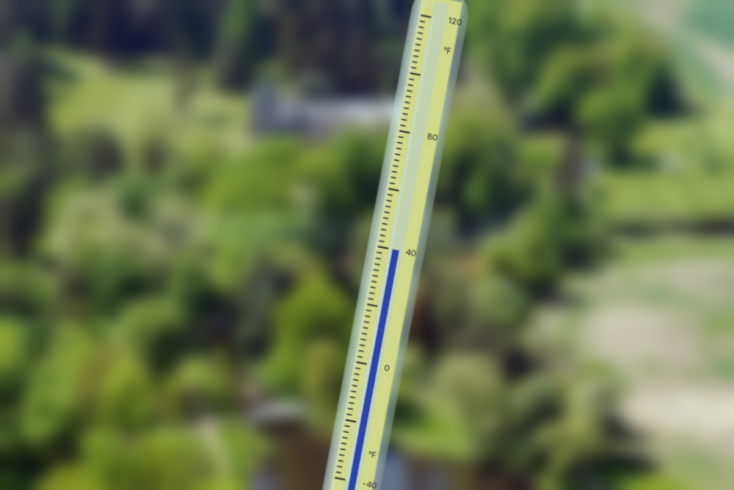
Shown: 40 °F
